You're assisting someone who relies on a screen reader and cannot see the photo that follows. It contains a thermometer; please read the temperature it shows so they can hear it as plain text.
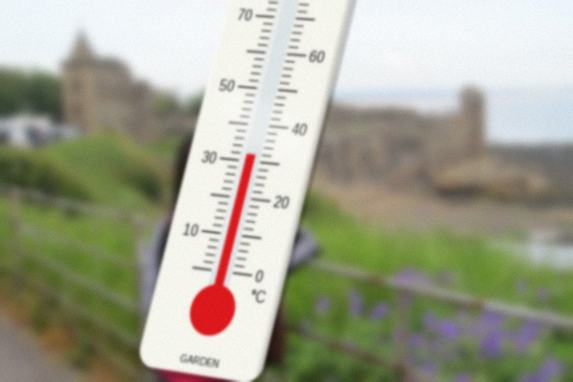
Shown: 32 °C
